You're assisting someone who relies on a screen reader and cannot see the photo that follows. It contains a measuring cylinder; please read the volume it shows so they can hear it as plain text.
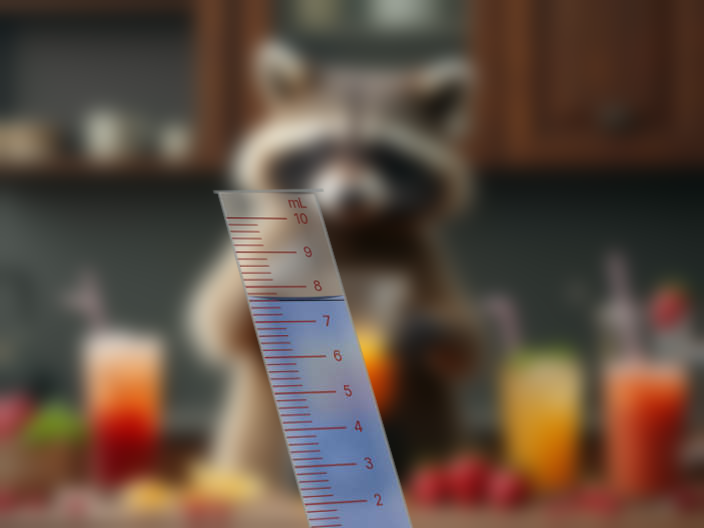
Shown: 7.6 mL
